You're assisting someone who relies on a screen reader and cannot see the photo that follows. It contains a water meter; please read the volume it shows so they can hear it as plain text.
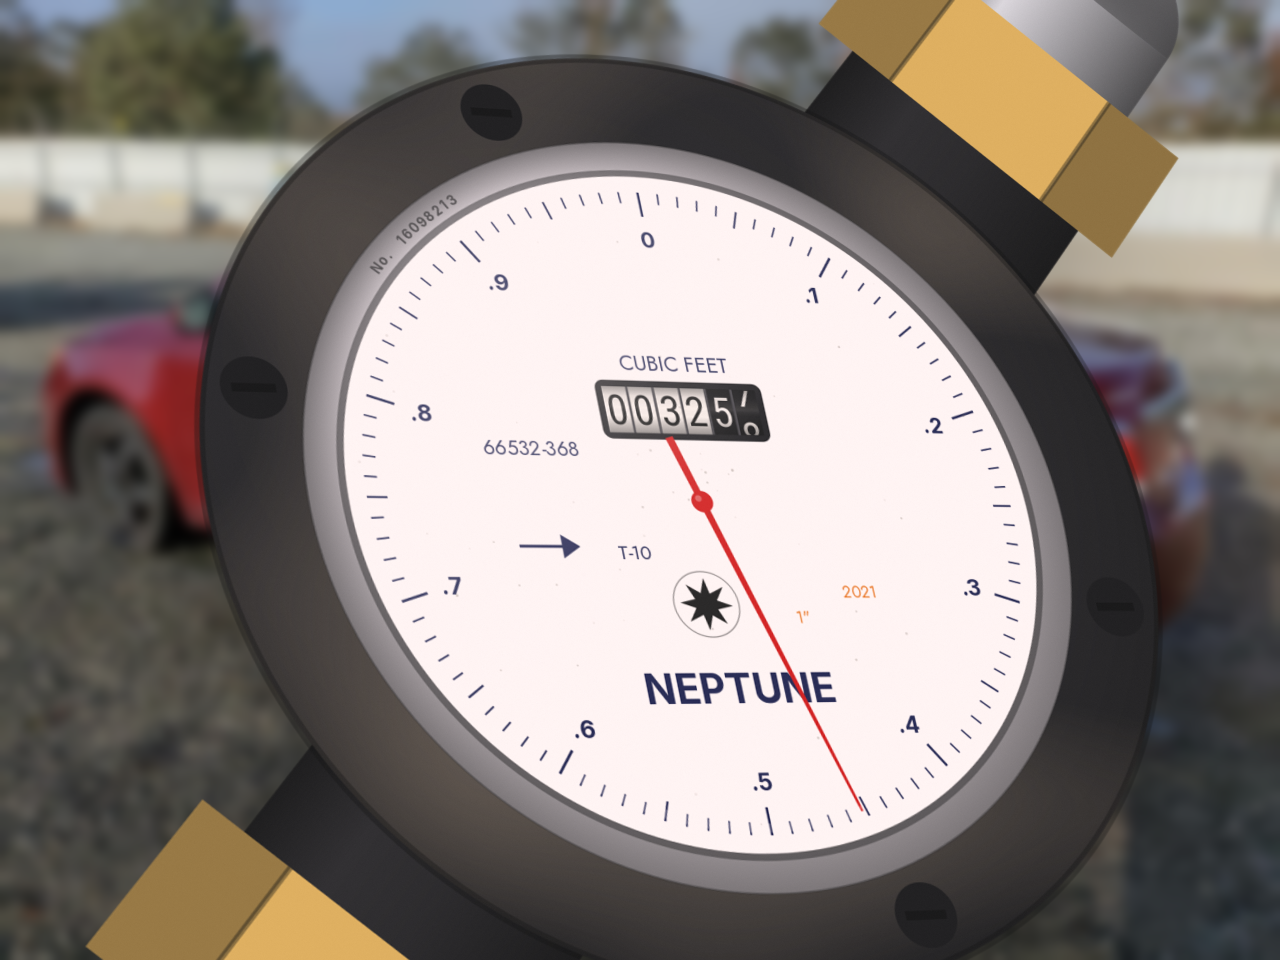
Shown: 3257.45 ft³
